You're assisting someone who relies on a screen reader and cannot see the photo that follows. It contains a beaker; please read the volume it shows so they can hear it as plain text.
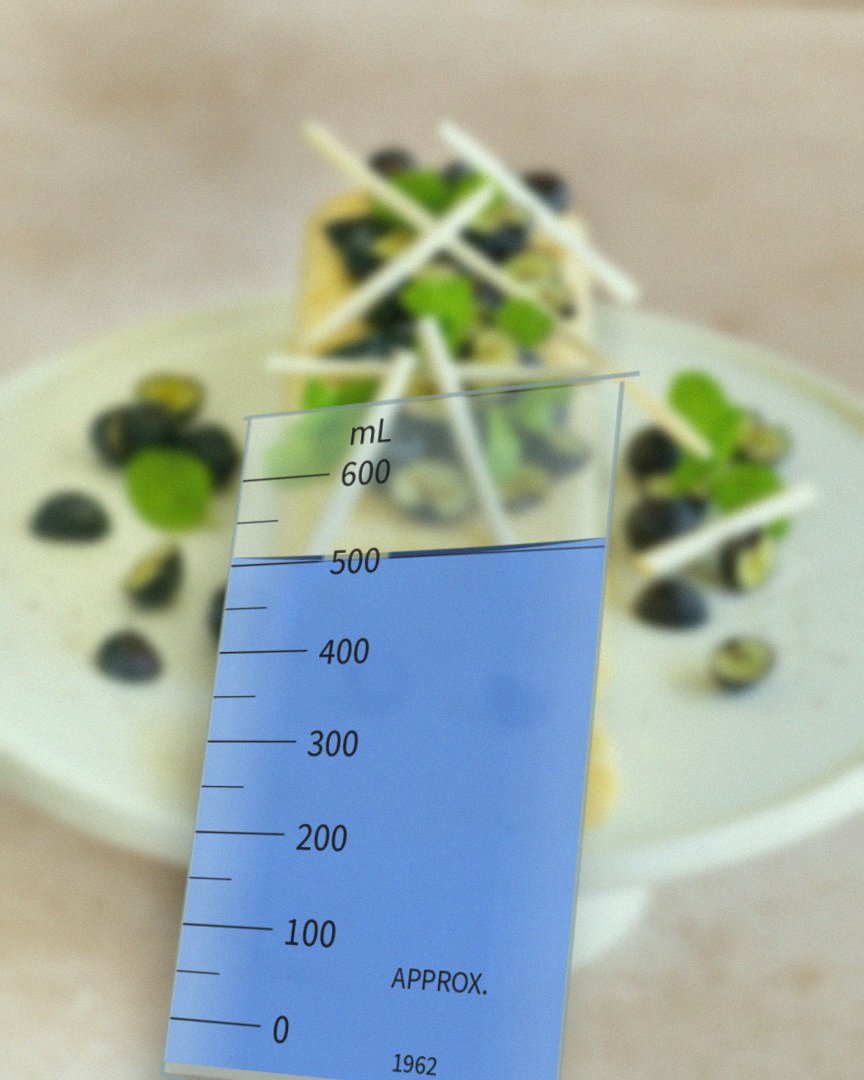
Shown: 500 mL
